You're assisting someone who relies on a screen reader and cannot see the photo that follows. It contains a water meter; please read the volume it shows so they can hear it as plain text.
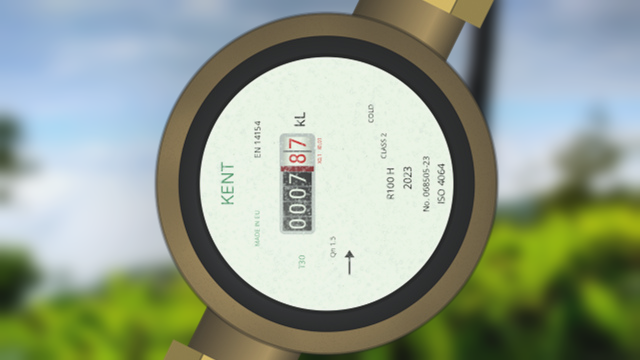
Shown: 7.87 kL
